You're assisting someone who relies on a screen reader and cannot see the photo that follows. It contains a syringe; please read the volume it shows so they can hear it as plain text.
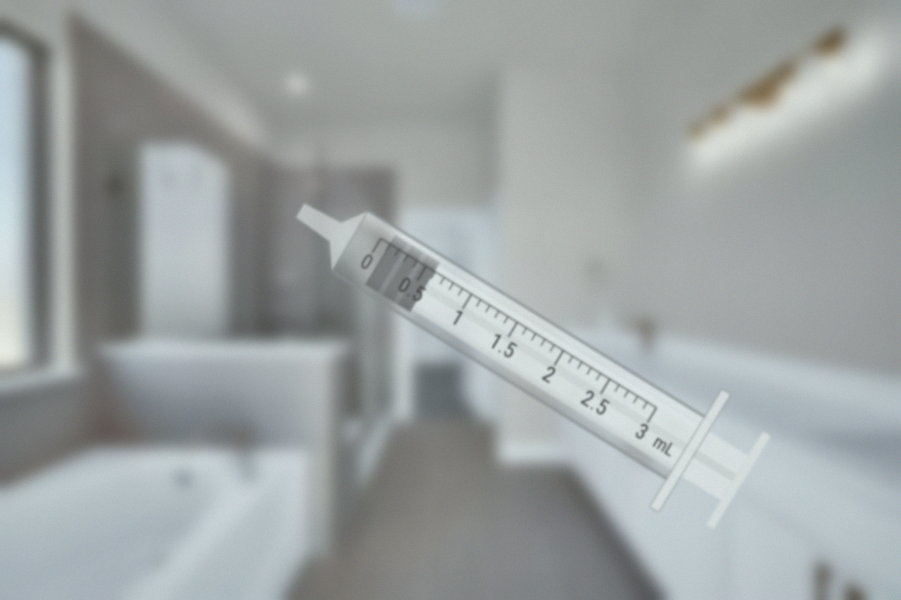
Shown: 0.1 mL
